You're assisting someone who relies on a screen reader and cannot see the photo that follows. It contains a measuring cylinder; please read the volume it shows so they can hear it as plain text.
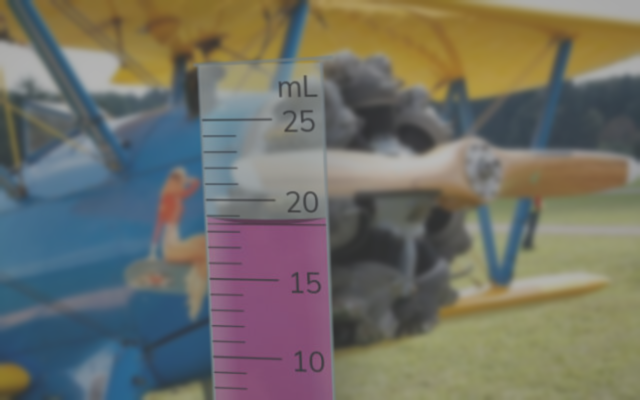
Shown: 18.5 mL
